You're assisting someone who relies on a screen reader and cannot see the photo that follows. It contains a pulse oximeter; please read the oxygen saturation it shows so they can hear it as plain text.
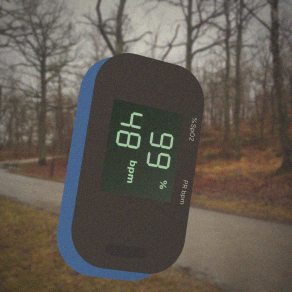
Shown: 99 %
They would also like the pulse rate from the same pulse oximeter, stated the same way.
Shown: 48 bpm
